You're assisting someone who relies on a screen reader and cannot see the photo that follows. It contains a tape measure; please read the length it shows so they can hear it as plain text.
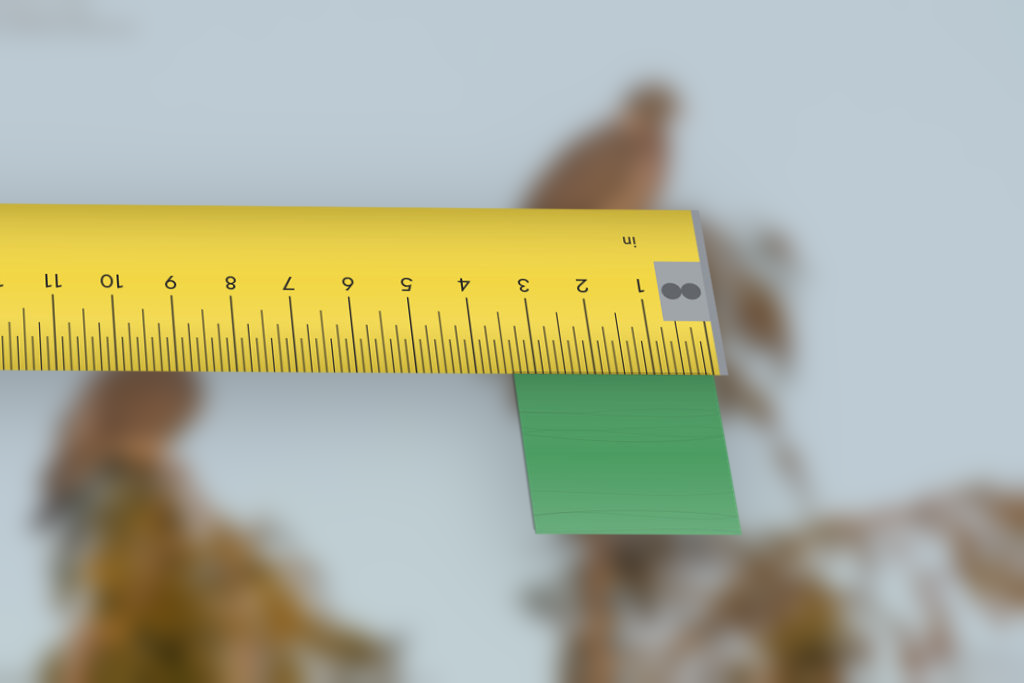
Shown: 3.375 in
